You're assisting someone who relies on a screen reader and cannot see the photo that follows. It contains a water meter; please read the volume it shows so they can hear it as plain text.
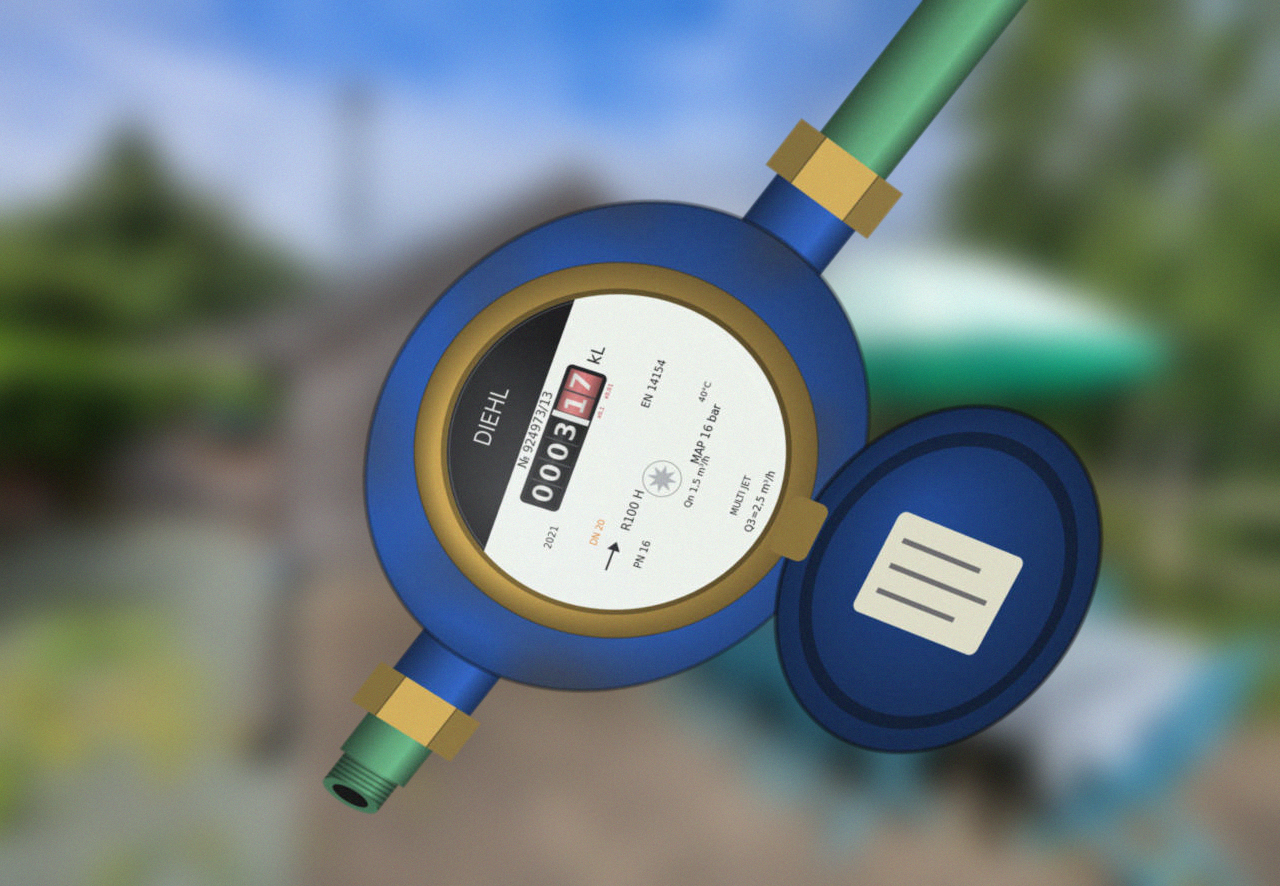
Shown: 3.17 kL
